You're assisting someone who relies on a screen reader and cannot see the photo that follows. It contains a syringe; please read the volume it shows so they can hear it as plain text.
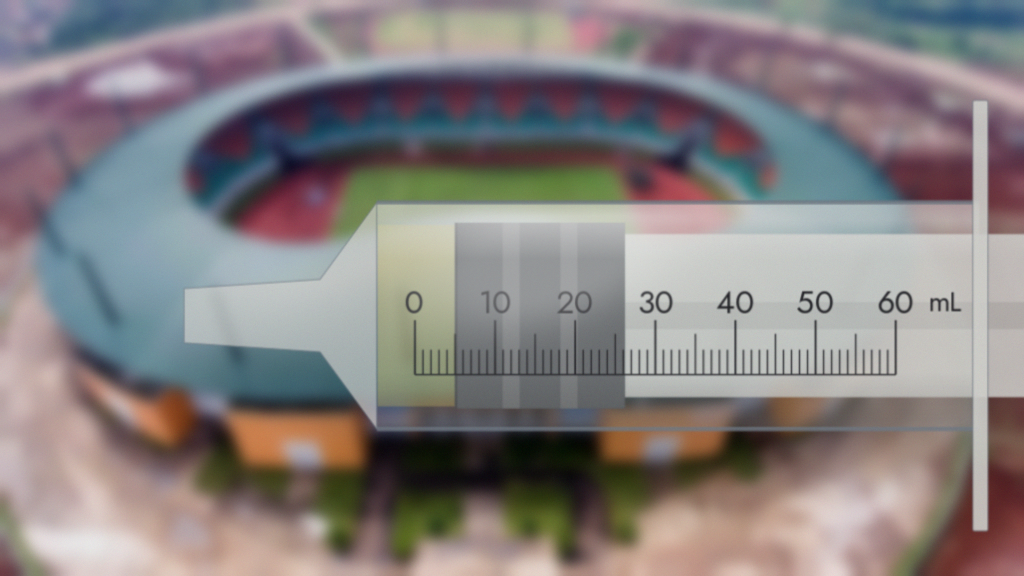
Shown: 5 mL
